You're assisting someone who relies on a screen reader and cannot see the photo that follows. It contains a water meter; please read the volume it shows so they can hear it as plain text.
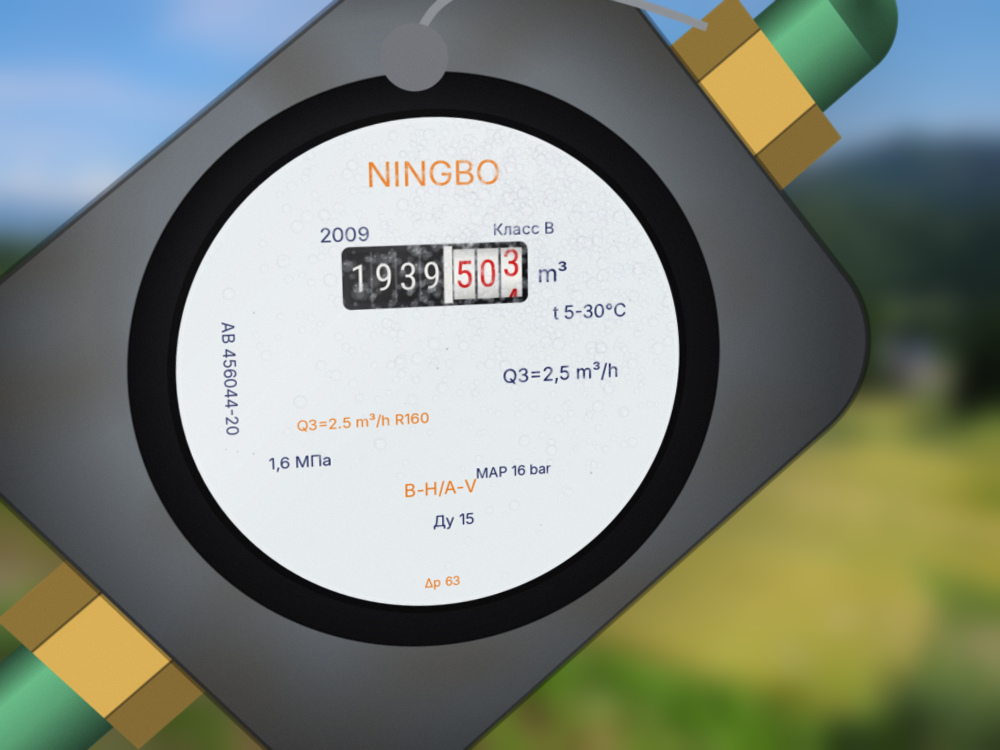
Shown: 1939.503 m³
